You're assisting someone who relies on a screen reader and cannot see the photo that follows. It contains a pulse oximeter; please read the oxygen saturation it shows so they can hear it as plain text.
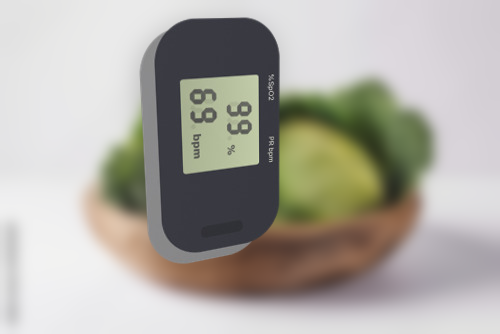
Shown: 99 %
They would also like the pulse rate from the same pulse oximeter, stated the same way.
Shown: 69 bpm
